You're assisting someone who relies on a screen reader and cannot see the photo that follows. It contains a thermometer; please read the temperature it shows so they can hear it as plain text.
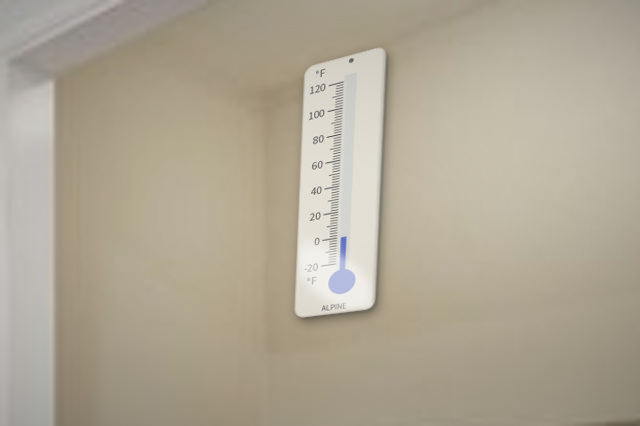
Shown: 0 °F
